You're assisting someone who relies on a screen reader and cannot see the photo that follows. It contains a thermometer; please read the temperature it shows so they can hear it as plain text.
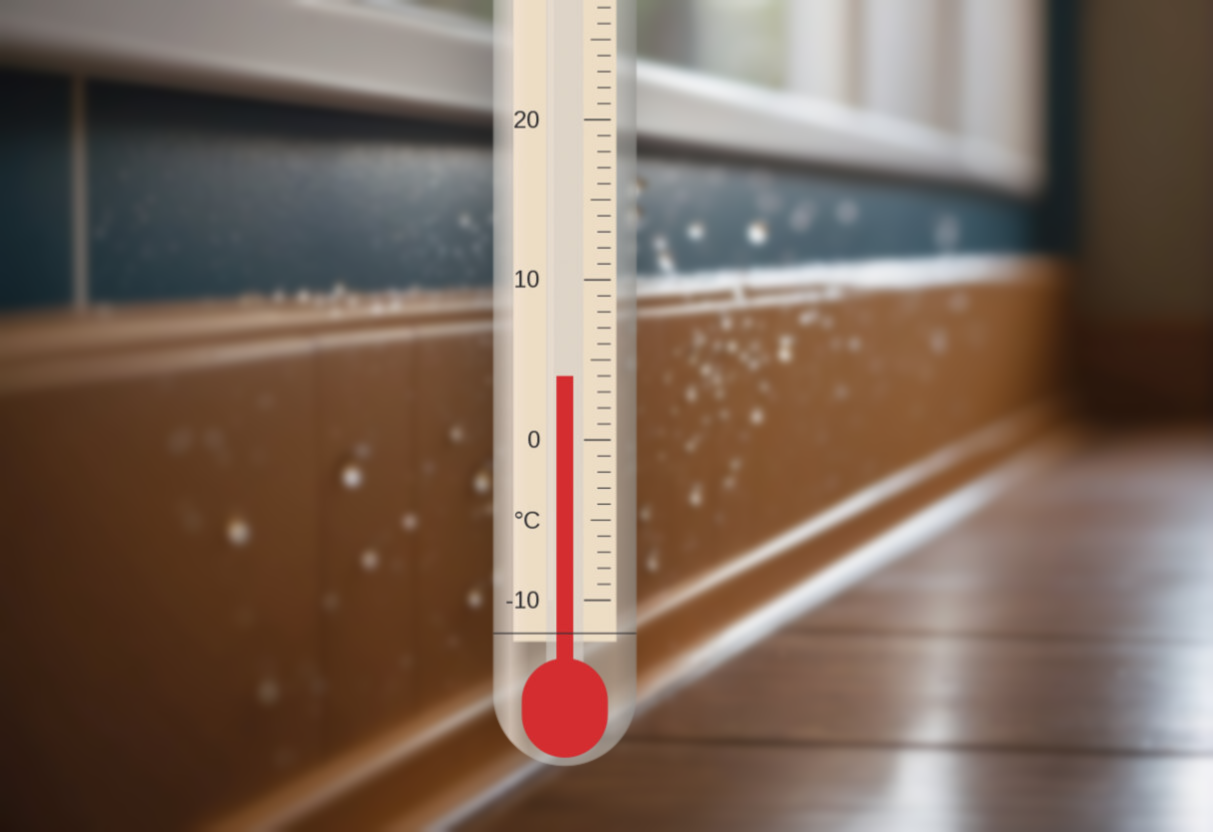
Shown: 4 °C
